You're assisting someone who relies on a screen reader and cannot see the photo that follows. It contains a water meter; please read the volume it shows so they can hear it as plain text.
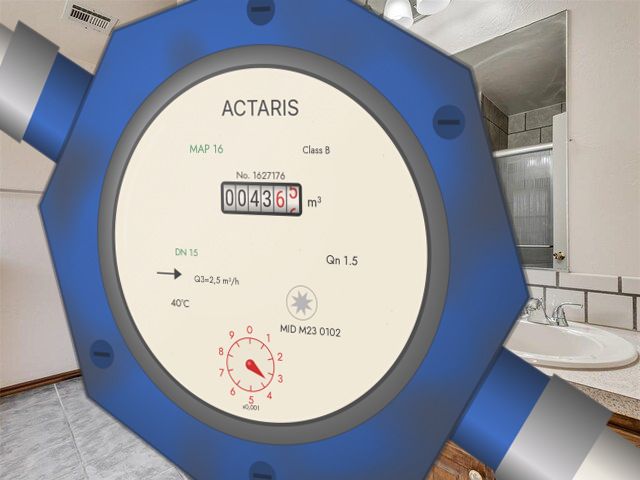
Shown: 43.653 m³
